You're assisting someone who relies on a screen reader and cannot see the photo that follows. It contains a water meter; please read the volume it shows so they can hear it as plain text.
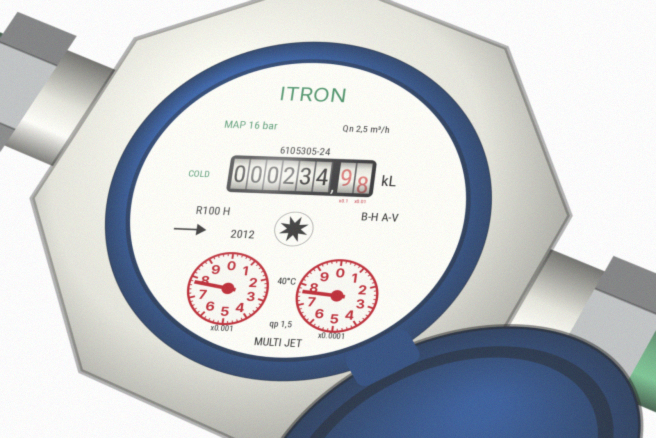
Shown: 234.9777 kL
